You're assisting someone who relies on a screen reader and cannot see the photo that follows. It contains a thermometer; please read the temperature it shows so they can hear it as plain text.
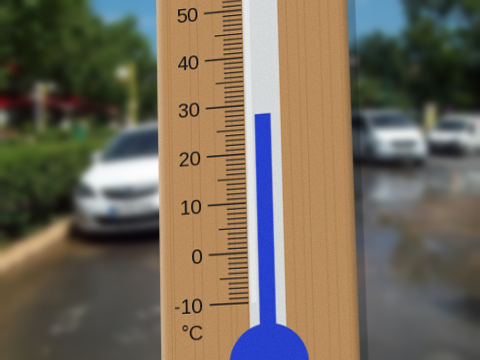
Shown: 28 °C
